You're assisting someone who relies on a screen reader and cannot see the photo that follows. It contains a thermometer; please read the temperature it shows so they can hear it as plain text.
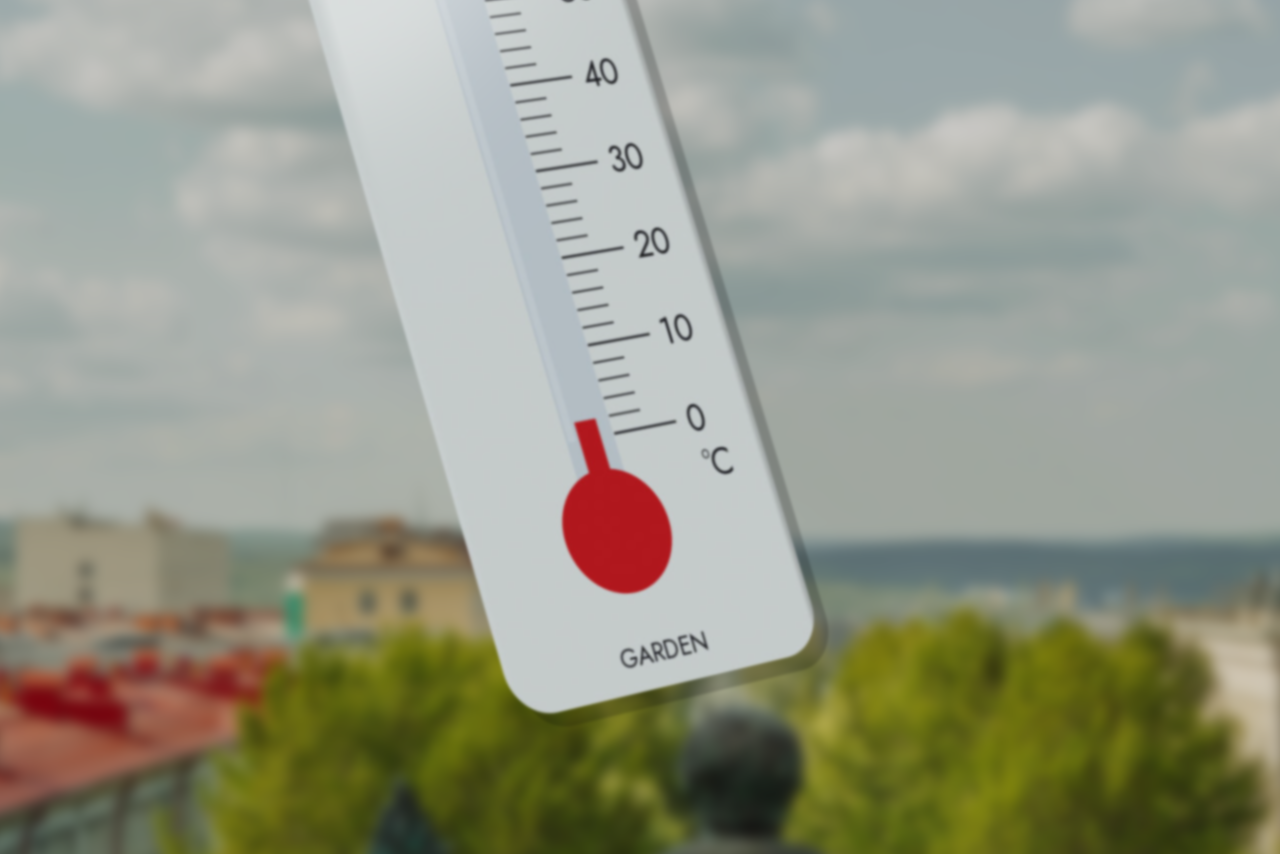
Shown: 2 °C
